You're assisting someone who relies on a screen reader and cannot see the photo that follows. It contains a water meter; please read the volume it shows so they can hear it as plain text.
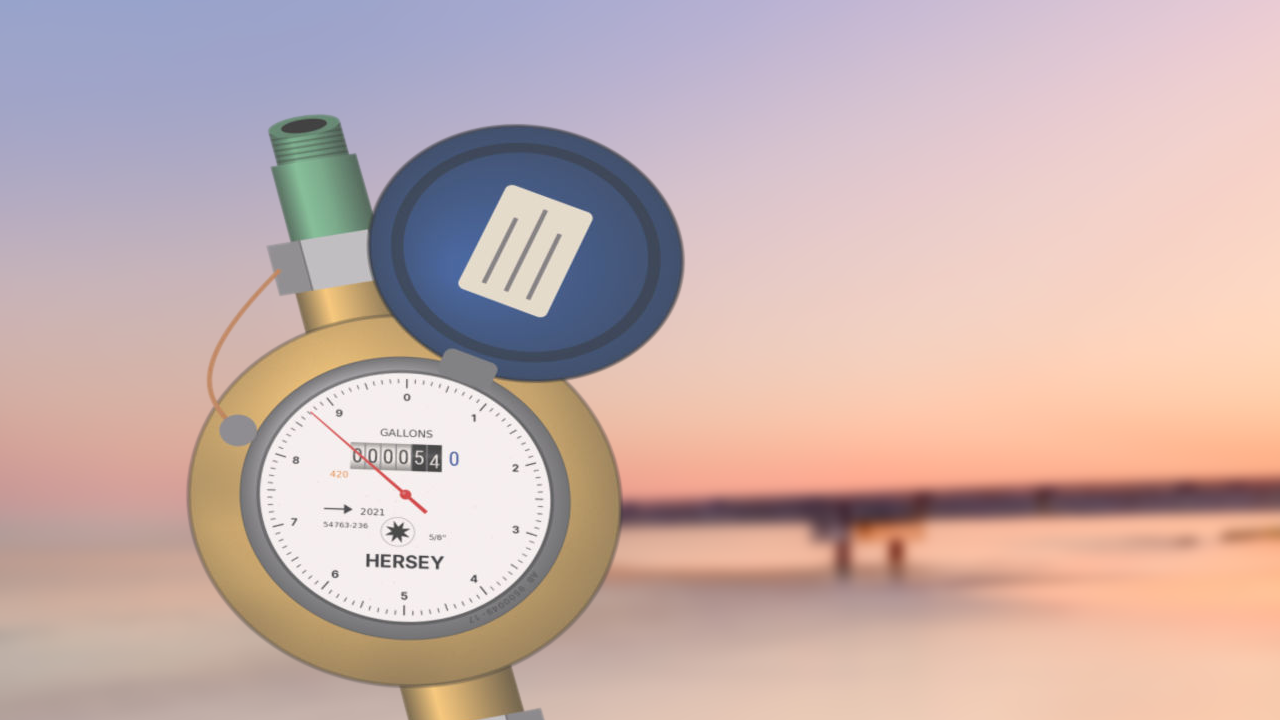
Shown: 538.7 gal
